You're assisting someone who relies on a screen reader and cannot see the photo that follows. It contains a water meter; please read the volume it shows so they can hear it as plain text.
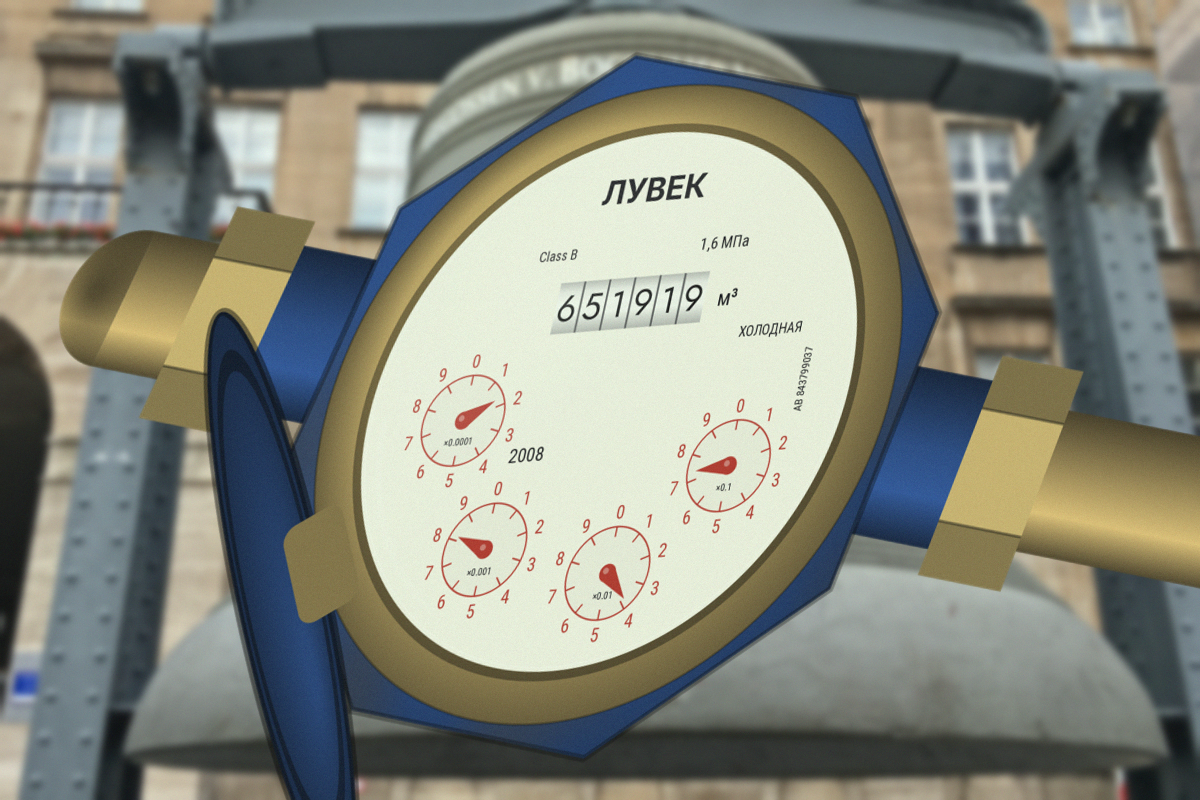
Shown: 651919.7381 m³
